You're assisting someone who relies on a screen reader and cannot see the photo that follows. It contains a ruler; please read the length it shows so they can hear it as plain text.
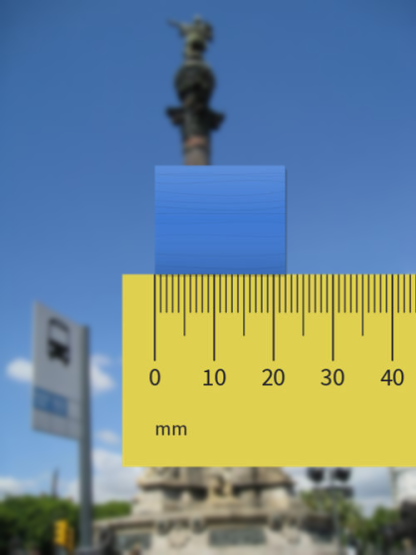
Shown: 22 mm
